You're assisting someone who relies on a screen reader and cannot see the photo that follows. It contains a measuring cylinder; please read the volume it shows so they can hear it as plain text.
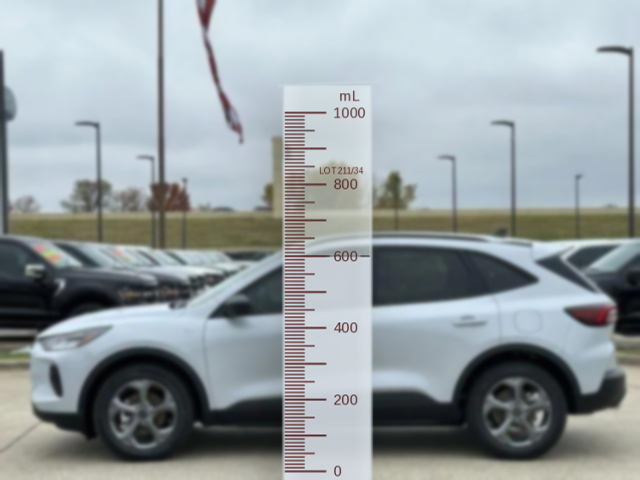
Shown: 600 mL
